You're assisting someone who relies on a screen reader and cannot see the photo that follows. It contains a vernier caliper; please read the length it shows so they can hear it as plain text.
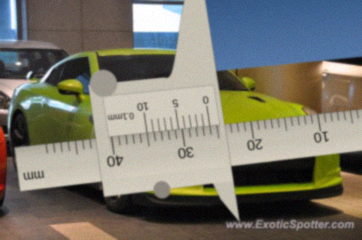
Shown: 26.0 mm
